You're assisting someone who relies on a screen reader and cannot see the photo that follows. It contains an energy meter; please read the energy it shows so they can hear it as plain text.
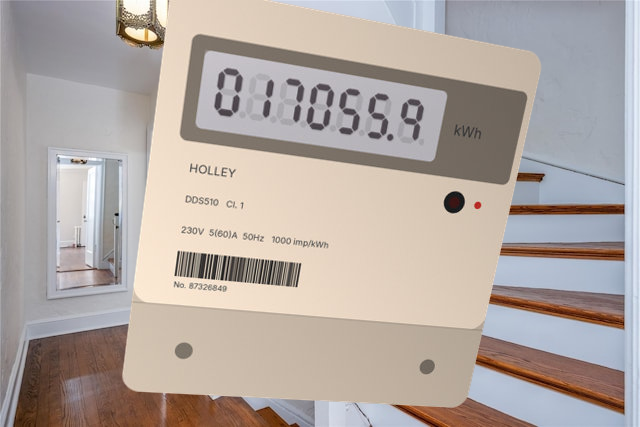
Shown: 17055.9 kWh
